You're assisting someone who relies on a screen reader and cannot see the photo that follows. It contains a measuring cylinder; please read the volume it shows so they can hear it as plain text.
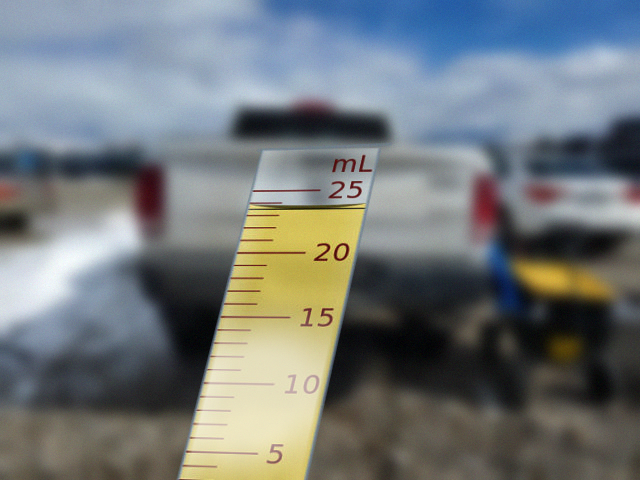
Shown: 23.5 mL
